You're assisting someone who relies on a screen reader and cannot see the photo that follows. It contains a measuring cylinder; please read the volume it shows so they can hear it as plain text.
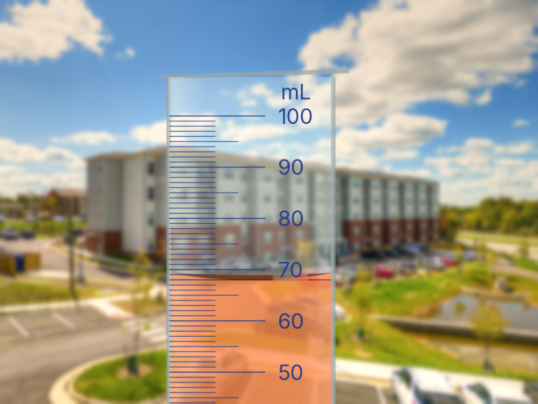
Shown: 68 mL
